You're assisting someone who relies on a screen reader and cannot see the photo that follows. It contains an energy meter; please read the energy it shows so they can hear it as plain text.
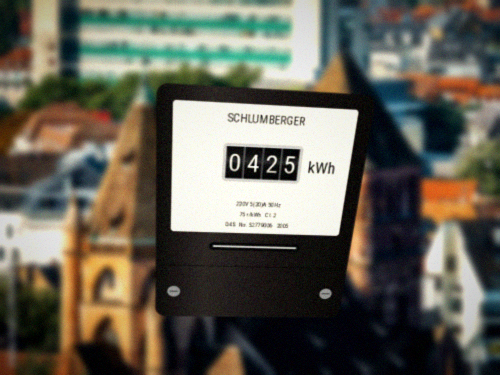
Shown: 425 kWh
